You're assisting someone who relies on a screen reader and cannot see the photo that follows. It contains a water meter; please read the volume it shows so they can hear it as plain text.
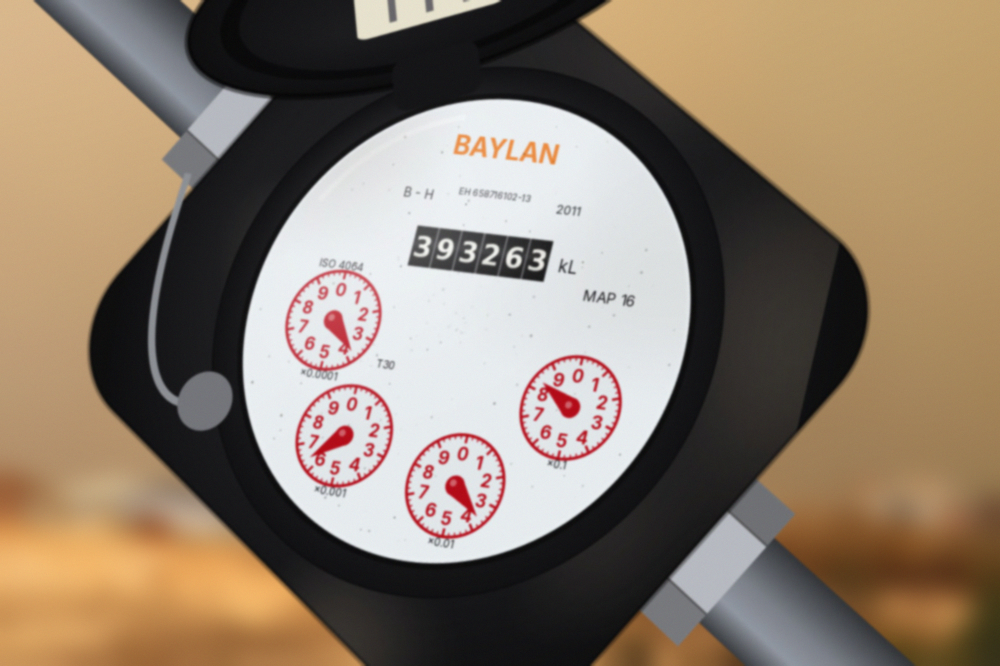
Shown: 393263.8363 kL
